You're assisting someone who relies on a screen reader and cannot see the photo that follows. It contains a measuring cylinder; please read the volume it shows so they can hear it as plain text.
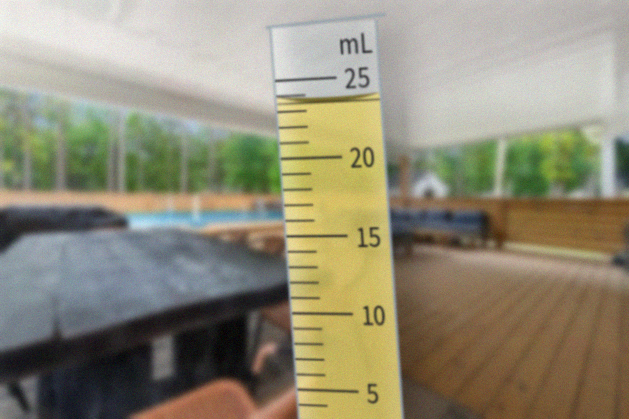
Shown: 23.5 mL
